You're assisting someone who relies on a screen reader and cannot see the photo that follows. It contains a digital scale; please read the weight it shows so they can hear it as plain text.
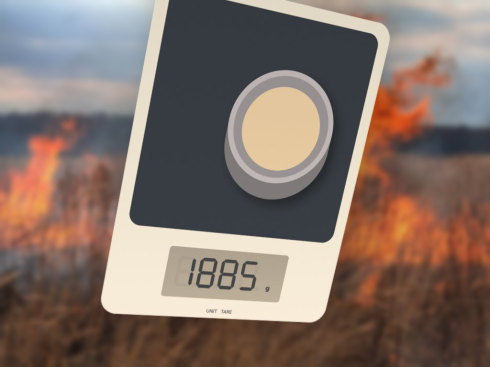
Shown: 1885 g
